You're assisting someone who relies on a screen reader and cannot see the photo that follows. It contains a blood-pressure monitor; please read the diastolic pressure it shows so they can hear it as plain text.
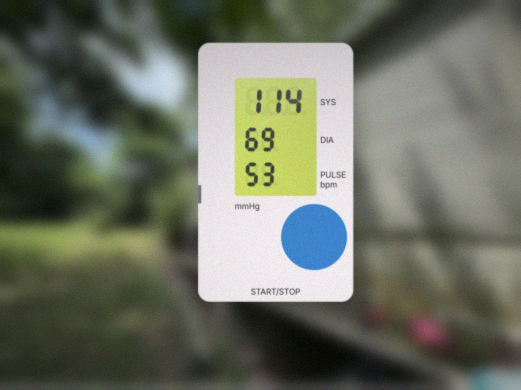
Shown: 69 mmHg
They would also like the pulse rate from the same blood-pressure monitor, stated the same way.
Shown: 53 bpm
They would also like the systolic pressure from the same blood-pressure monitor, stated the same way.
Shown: 114 mmHg
